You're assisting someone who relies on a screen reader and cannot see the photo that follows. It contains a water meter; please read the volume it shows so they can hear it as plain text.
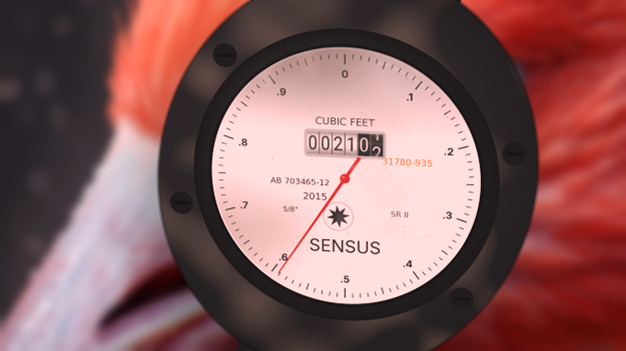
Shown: 2101.59 ft³
